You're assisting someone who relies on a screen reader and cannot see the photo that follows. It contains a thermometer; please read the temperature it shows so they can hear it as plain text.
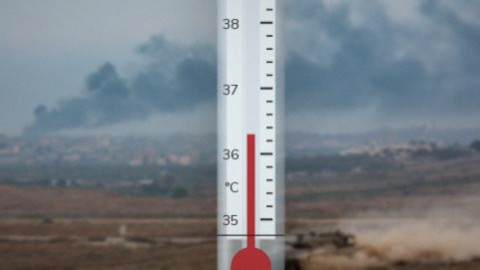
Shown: 36.3 °C
